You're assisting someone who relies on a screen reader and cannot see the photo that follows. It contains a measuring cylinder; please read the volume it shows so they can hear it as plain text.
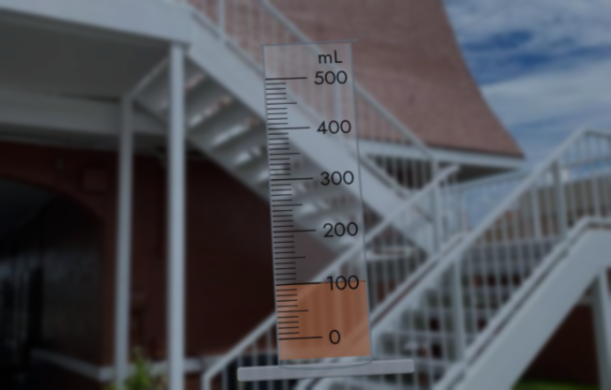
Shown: 100 mL
